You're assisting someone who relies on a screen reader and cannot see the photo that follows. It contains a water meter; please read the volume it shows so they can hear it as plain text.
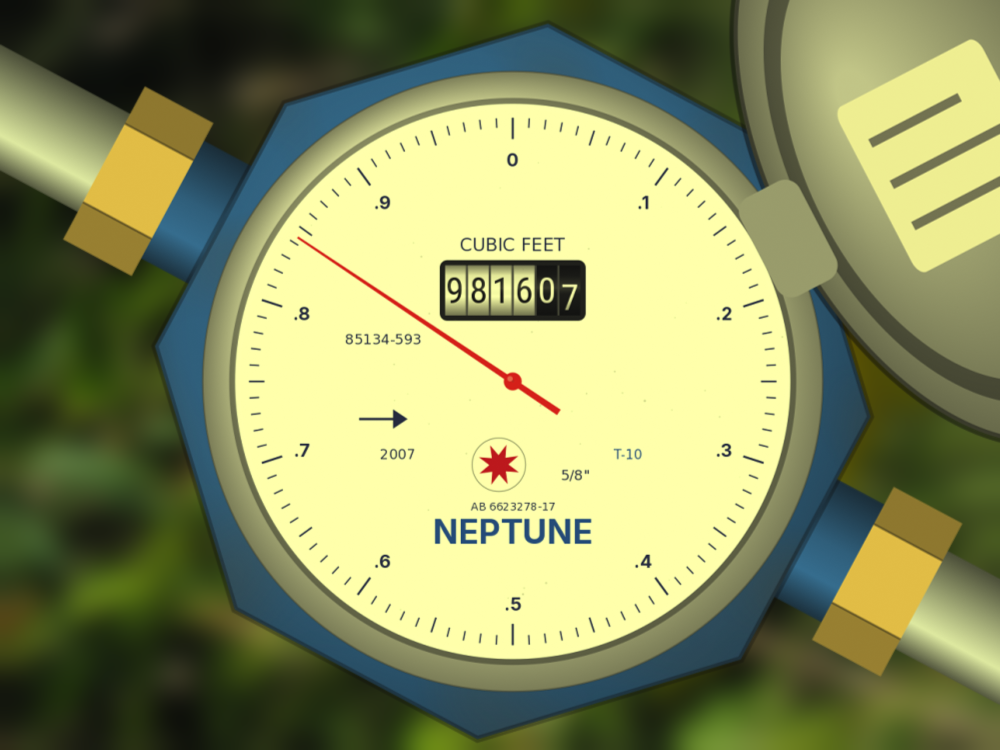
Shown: 981606.84 ft³
